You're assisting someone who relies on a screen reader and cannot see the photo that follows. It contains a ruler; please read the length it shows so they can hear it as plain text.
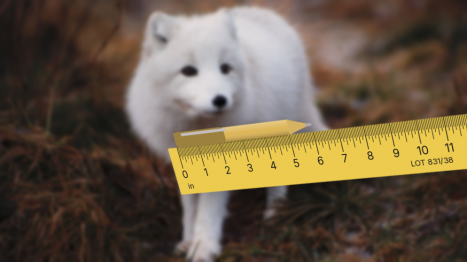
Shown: 6 in
